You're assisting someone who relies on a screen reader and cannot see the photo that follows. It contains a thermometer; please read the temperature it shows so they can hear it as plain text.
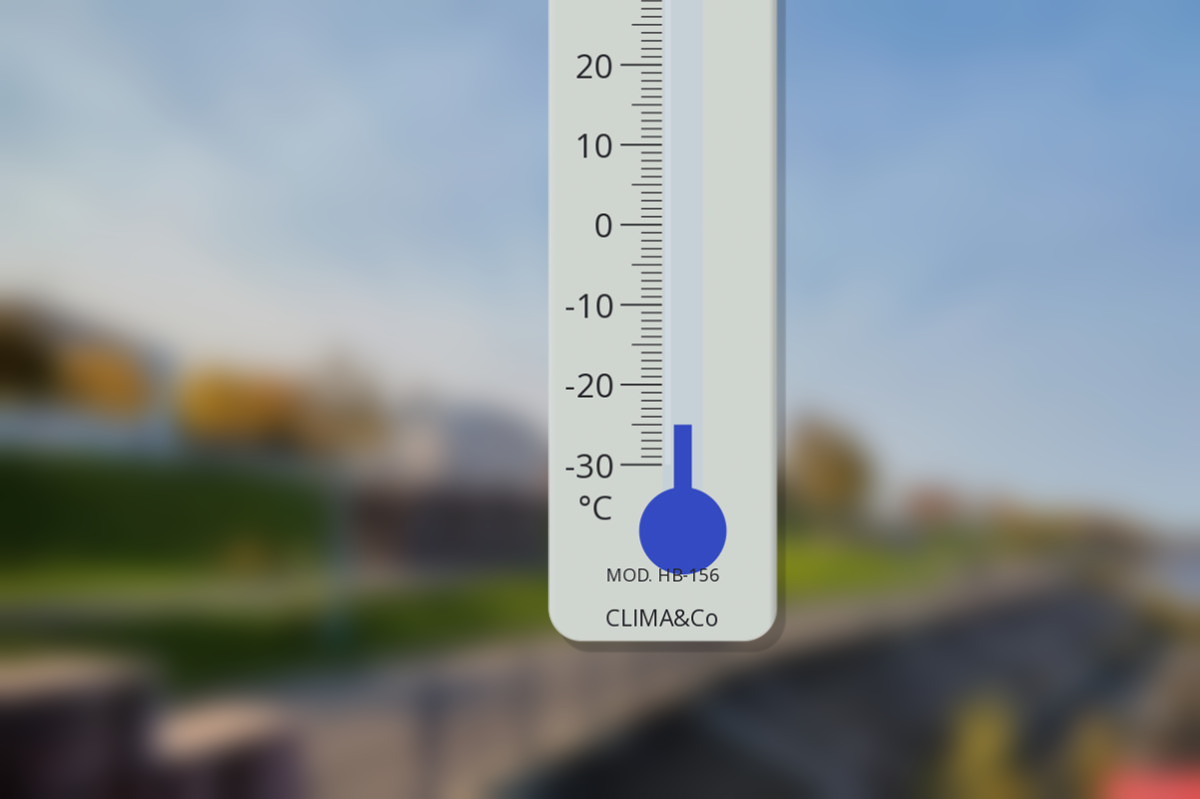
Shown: -25 °C
